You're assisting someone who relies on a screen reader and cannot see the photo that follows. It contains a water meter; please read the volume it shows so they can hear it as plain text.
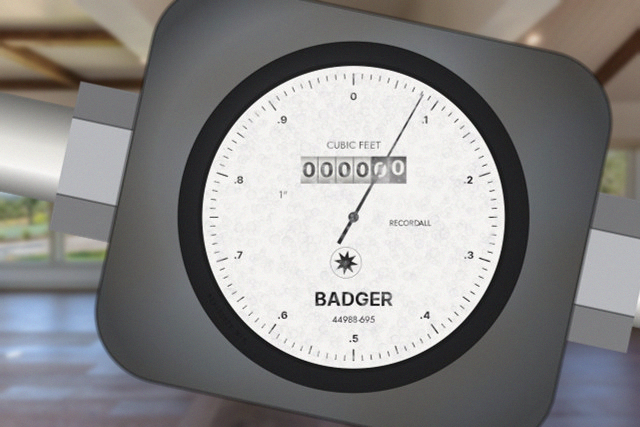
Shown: 0.08 ft³
